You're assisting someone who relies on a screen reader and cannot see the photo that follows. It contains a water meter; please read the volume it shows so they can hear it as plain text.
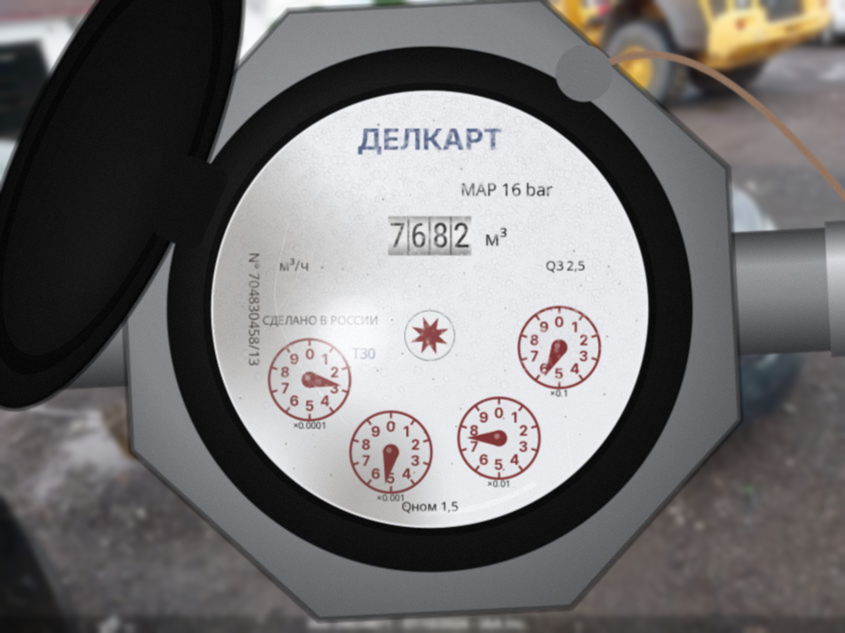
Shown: 7682.5752 m³
